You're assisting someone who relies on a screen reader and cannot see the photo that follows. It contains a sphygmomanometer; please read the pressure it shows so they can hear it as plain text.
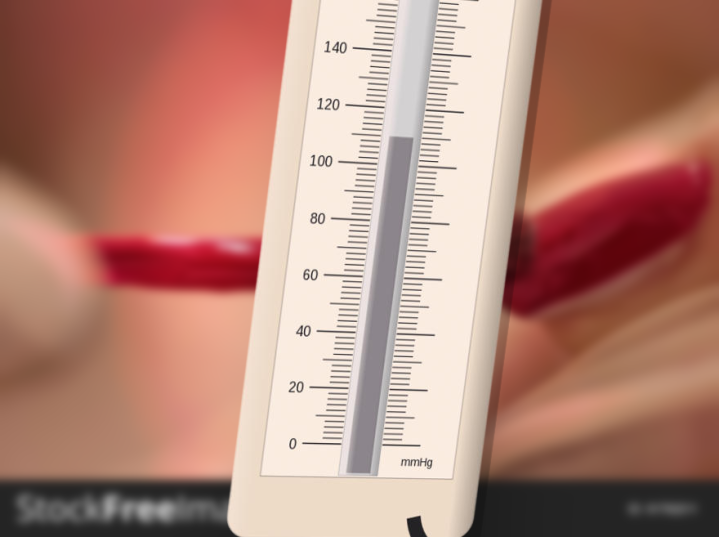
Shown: 110 mmHg
